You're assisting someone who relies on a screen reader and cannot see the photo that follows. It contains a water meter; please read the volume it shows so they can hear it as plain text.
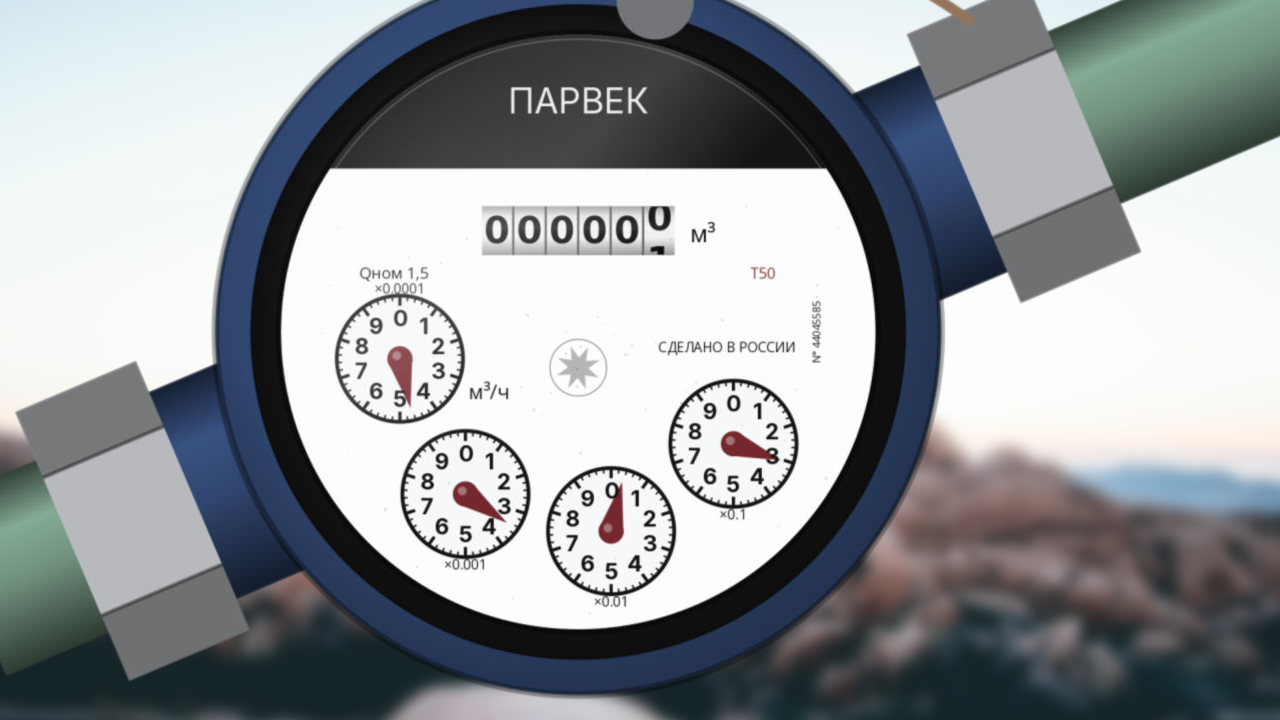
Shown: 0.3034 m³
